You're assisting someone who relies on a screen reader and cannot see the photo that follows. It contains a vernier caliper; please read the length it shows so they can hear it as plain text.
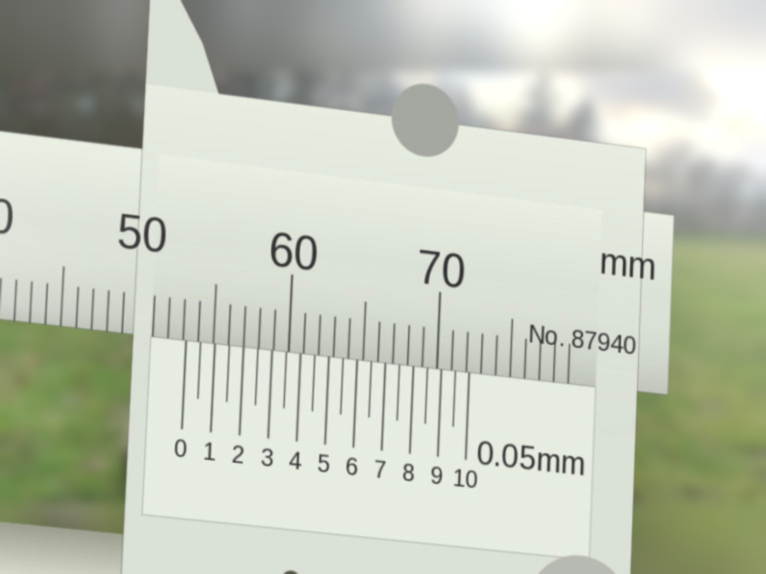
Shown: 53.2 mm
